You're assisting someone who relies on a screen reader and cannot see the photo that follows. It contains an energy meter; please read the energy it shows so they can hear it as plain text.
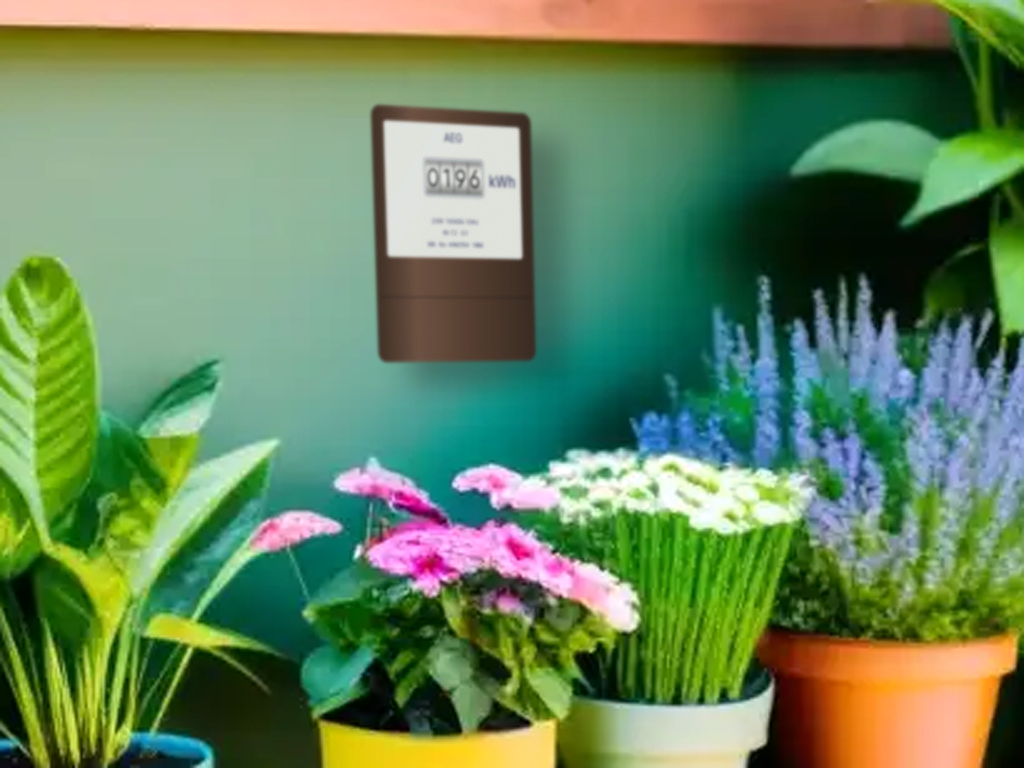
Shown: 196 kWh
